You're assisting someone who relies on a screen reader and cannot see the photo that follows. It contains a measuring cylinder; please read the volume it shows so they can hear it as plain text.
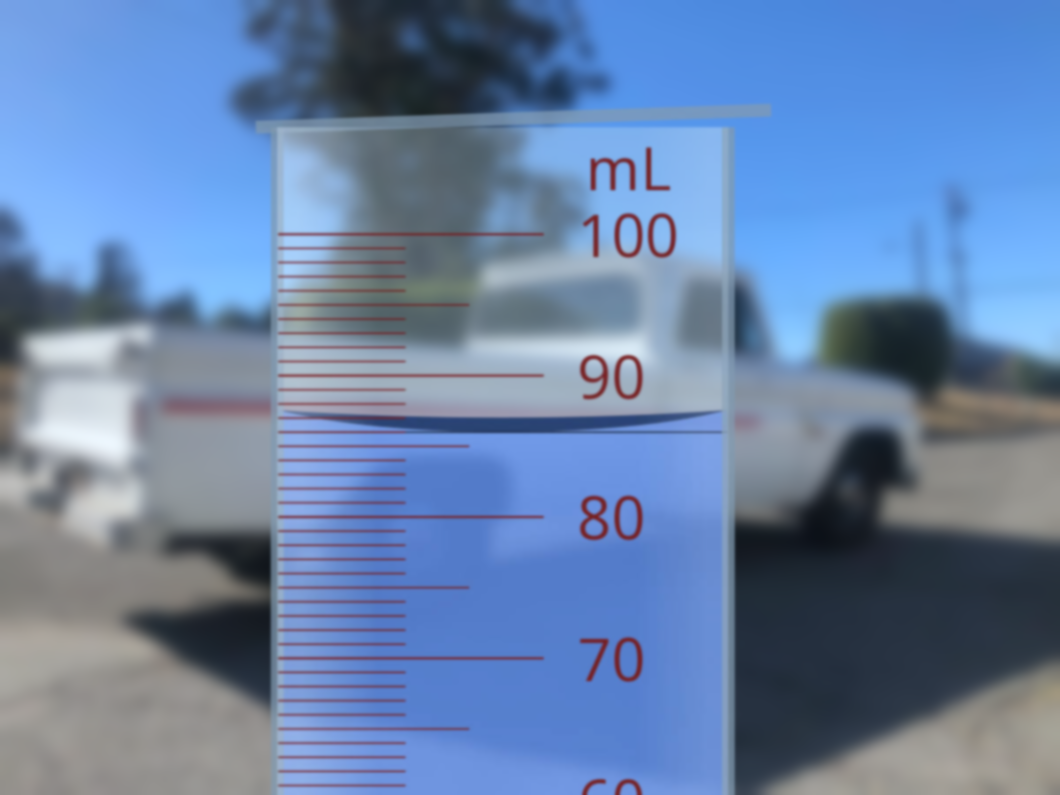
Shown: 86 mL
